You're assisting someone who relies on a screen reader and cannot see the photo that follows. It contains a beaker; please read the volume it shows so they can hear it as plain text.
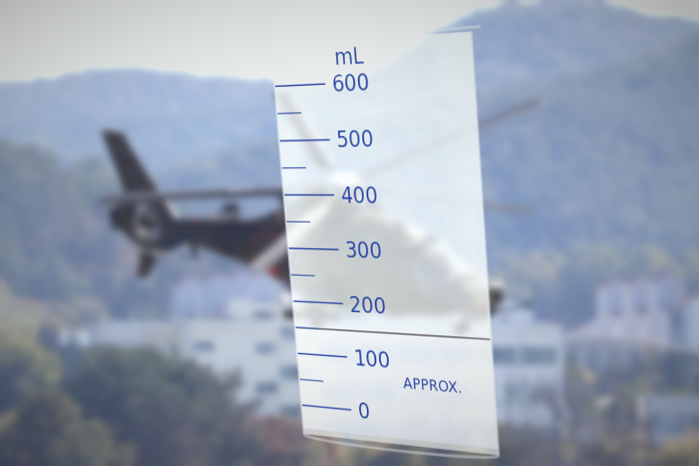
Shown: 150 mL
